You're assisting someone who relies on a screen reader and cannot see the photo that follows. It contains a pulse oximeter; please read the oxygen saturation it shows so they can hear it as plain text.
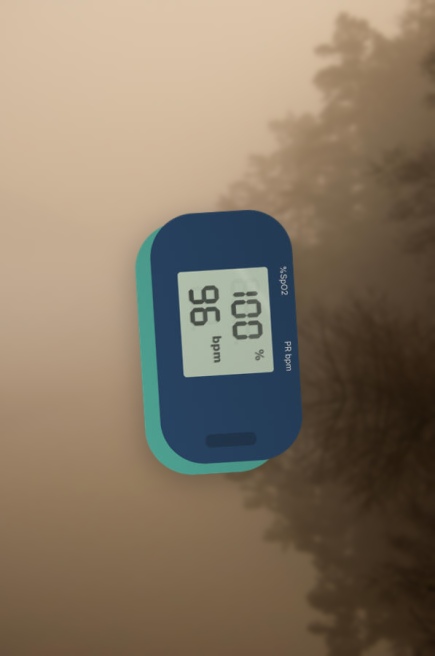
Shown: 100 %
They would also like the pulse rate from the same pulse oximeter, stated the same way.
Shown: 96 bpm
